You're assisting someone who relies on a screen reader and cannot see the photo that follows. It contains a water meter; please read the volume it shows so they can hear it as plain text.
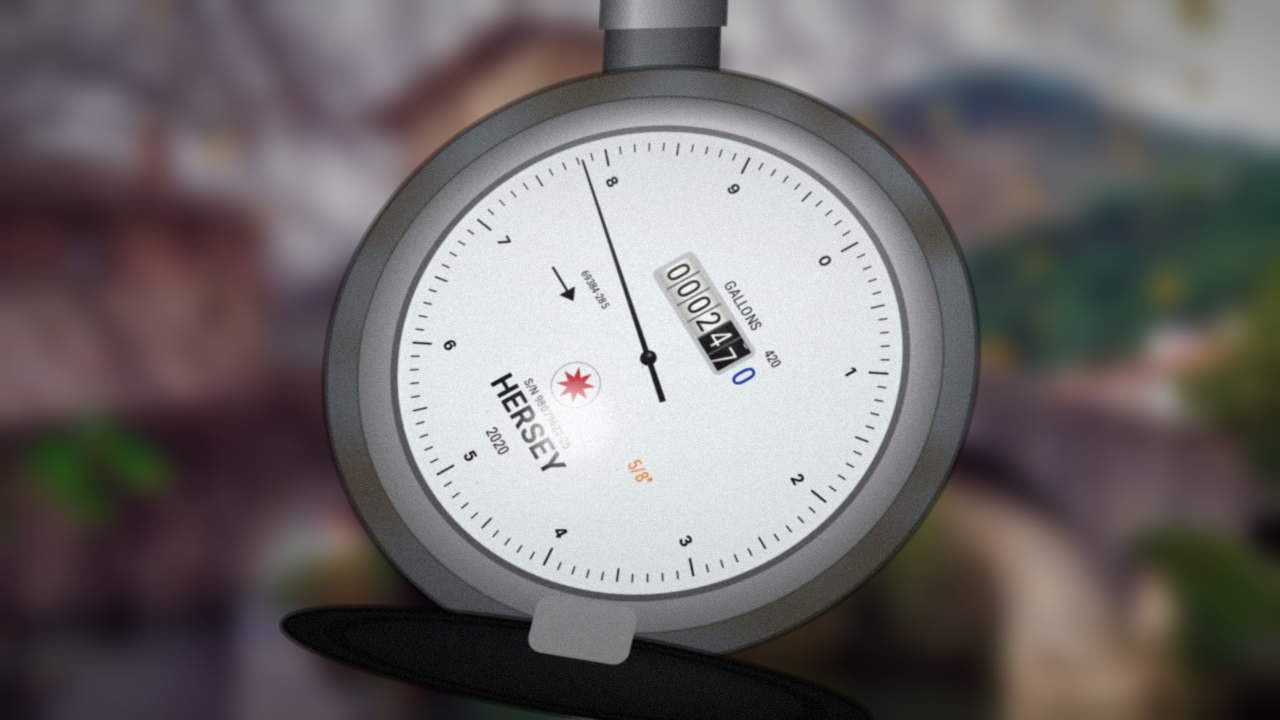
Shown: 2467.8 gal
